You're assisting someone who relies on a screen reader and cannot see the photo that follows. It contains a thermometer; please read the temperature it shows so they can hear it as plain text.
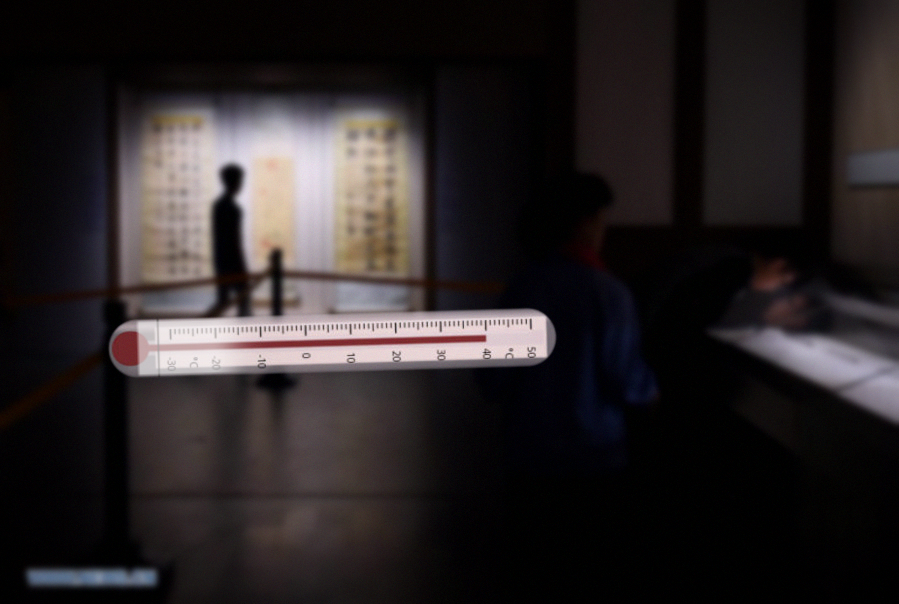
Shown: 40 °C
